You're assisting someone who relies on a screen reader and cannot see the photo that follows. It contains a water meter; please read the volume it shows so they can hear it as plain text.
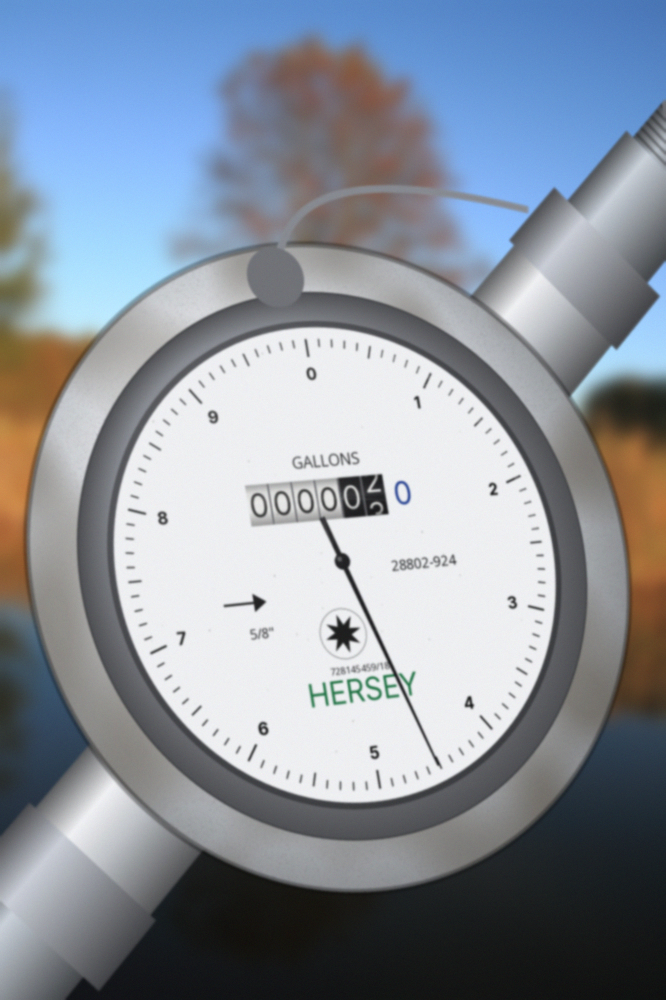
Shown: 24.5 gal
